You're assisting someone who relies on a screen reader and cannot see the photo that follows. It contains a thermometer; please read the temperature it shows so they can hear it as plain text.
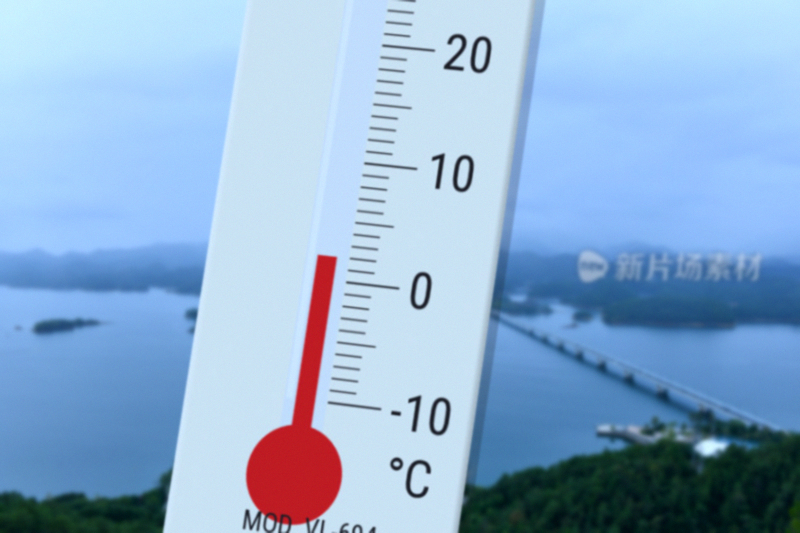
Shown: 2 °C
